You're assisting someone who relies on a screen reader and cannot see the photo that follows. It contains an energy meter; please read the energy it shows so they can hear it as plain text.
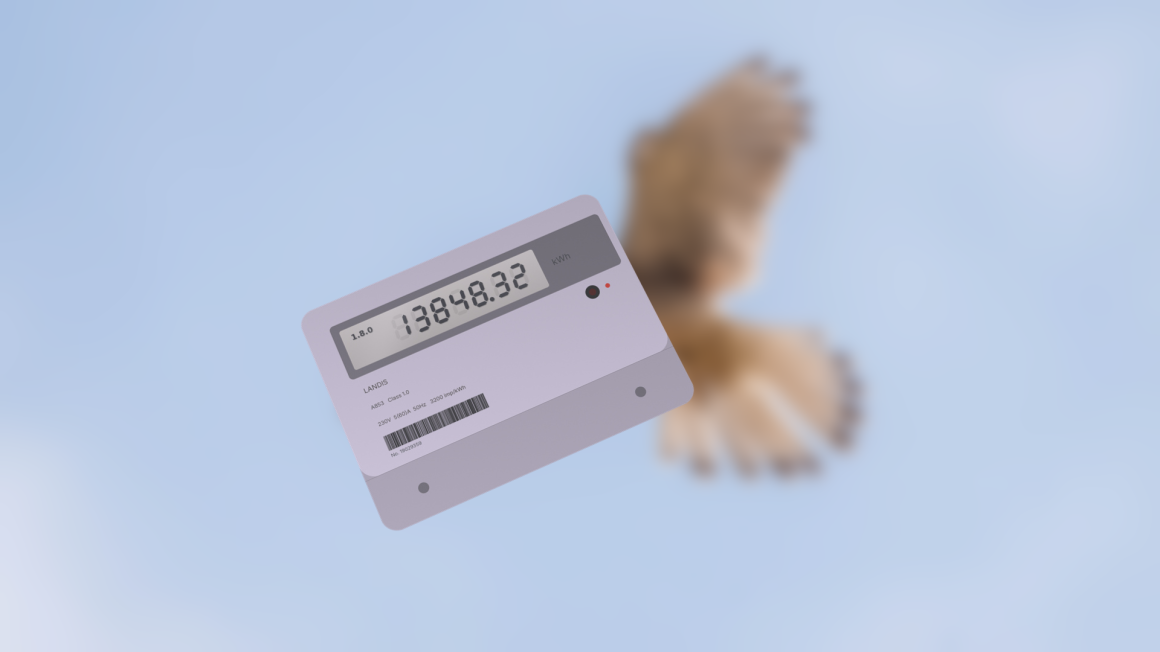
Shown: 13848.32 kWh
